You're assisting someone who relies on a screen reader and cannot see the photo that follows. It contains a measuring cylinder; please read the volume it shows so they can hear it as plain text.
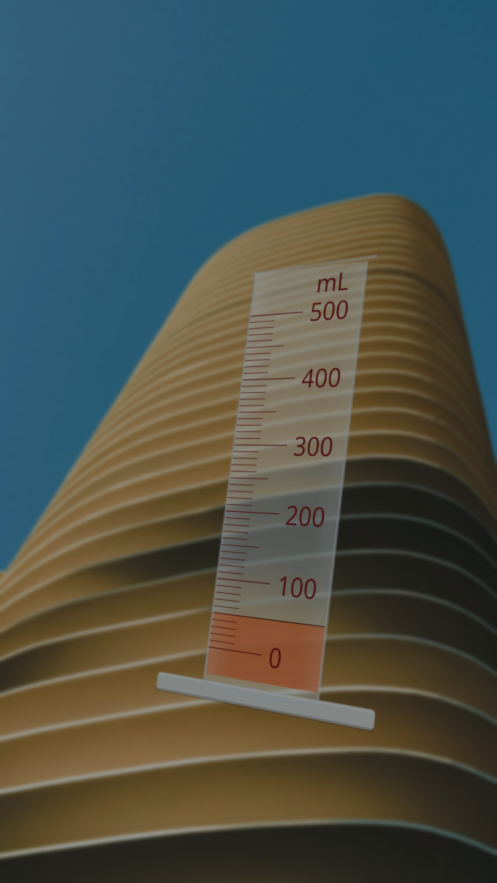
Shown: 50 mL
